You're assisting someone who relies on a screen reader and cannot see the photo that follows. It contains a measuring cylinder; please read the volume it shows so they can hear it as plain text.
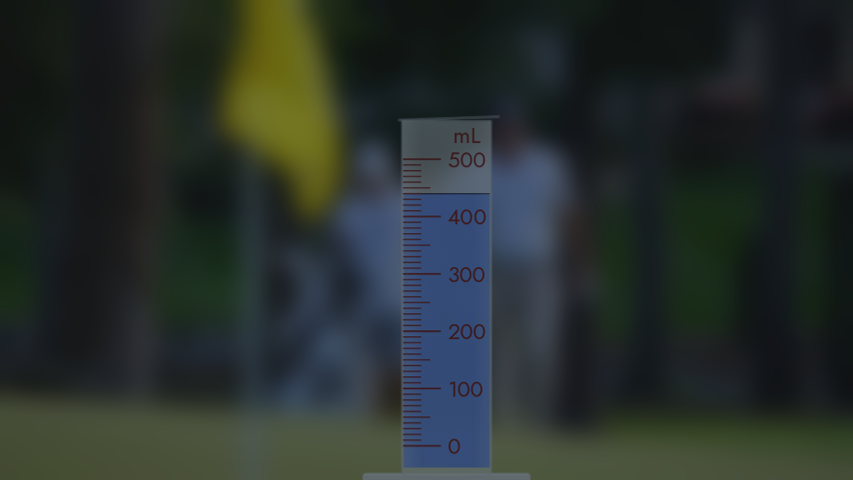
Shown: 440 mL
